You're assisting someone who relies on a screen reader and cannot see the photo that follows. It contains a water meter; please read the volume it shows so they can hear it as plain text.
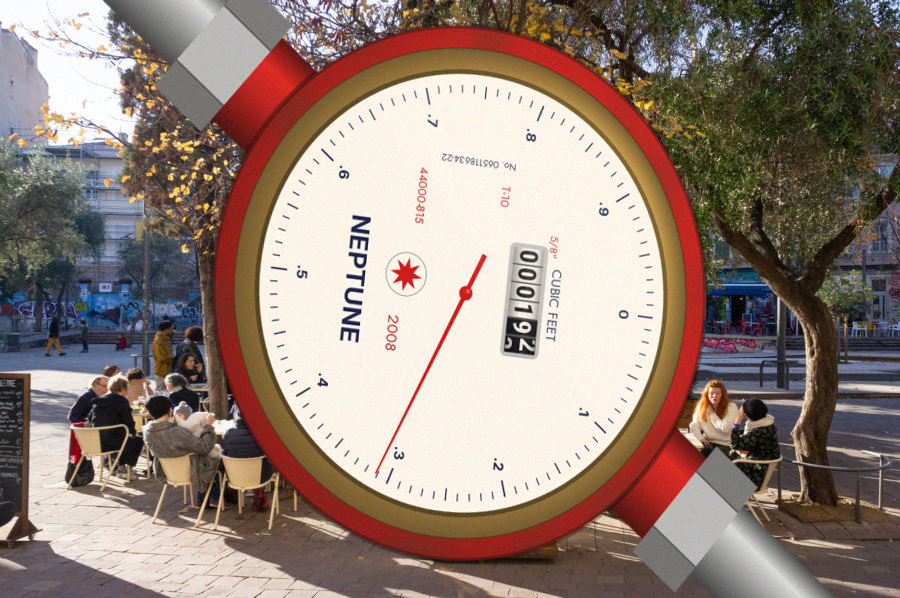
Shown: 192.31 ft³
